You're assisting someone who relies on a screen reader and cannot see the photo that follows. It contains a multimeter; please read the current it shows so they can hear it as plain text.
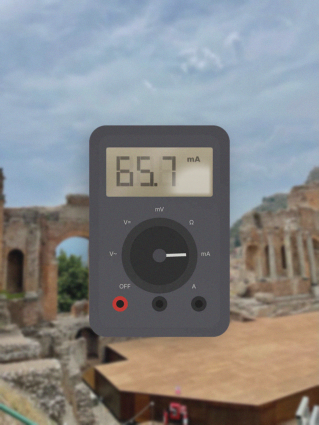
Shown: 65.7 mA
